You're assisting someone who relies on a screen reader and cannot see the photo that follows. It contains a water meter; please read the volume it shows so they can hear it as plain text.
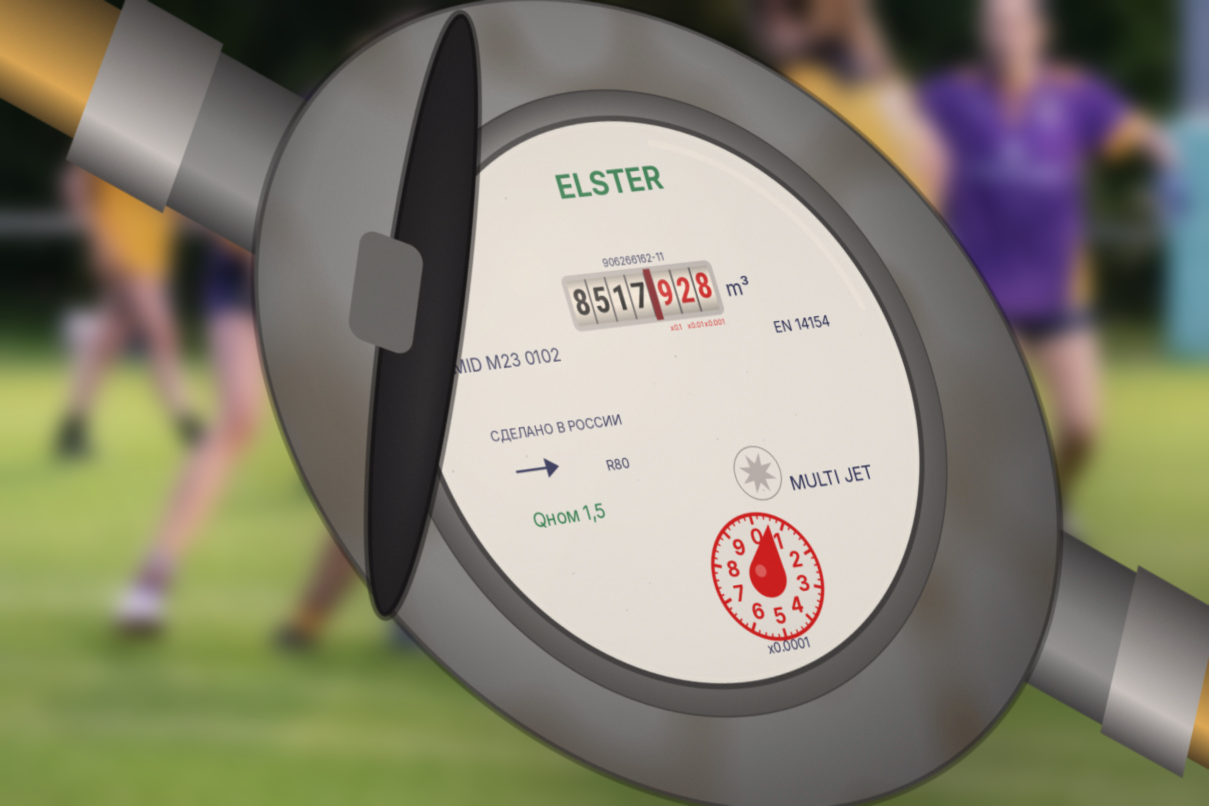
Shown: 8517.9280 m³
